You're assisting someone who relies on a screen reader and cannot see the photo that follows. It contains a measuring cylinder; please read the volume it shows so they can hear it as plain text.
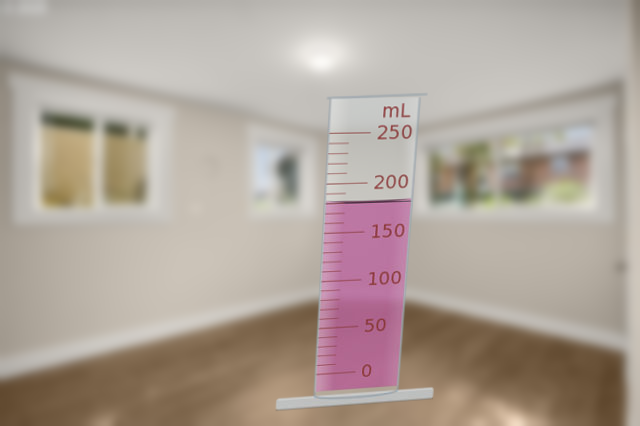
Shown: 180 mL
